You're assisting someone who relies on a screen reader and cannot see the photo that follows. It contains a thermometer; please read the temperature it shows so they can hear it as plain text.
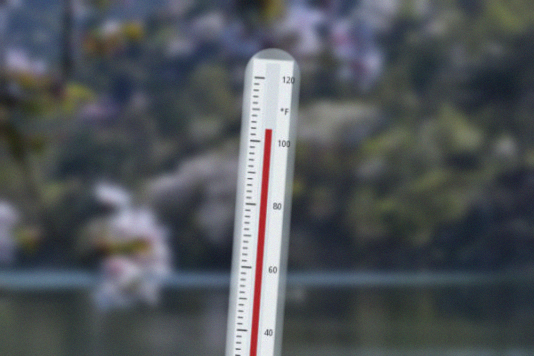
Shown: 104 °F
